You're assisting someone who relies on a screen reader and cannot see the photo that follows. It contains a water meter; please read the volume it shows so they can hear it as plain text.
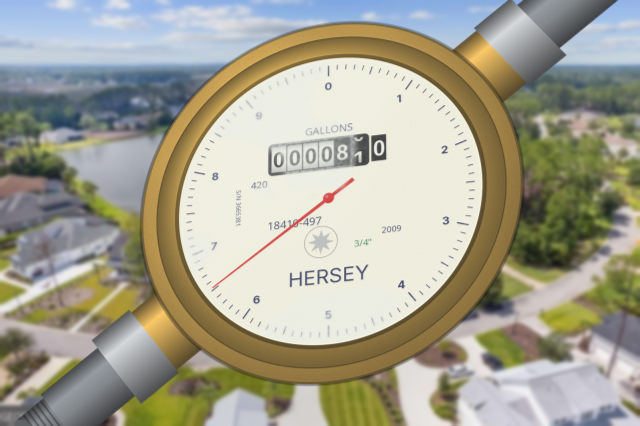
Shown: 806.5 gal
